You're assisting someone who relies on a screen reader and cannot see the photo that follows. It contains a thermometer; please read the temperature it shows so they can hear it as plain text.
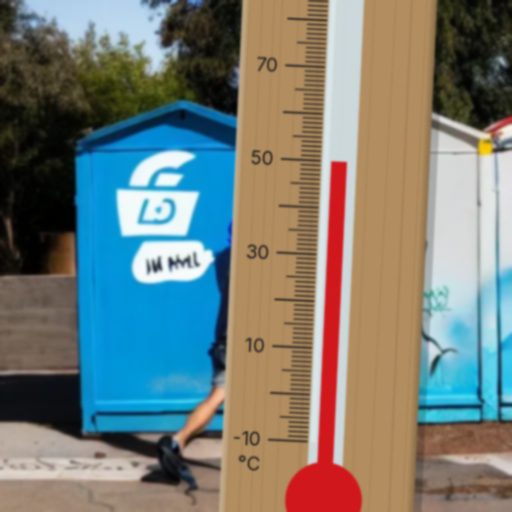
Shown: 50 °C
